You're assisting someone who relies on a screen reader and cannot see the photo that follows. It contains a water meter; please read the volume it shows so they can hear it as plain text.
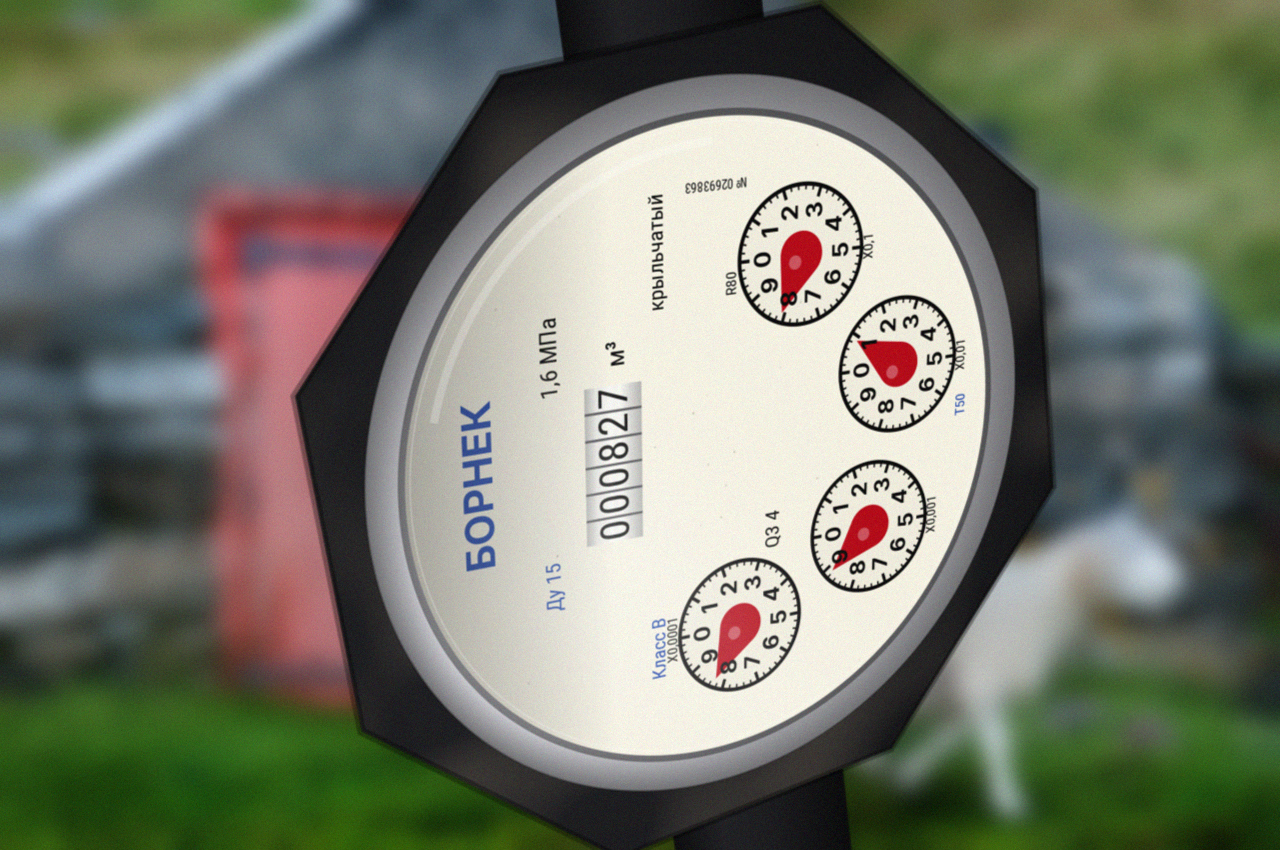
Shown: 827.8088 m³
